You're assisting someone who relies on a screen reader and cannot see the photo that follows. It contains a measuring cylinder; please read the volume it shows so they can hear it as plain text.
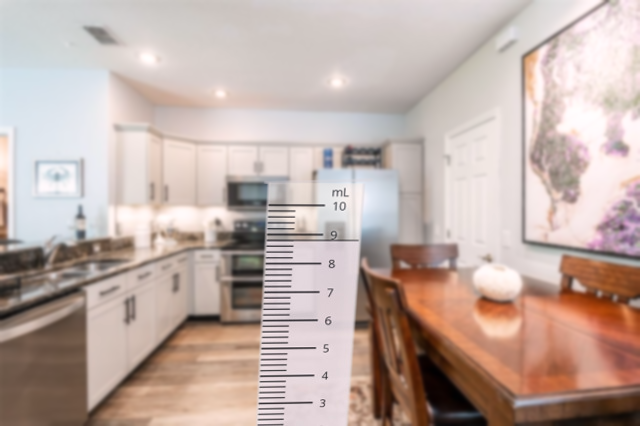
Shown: 8.8 mL
